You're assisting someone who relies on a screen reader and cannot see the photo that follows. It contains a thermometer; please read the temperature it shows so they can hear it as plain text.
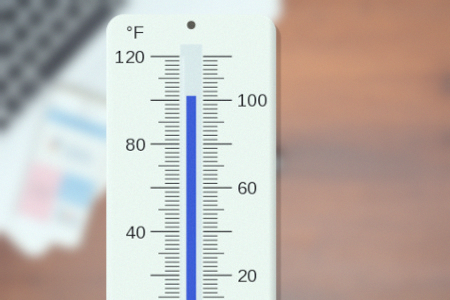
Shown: 102 °F
